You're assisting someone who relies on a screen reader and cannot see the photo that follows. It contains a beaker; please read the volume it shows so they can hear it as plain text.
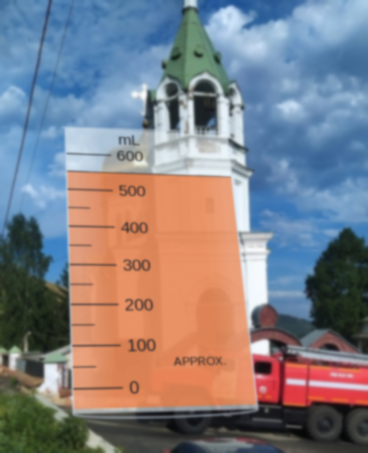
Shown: 550 mL
